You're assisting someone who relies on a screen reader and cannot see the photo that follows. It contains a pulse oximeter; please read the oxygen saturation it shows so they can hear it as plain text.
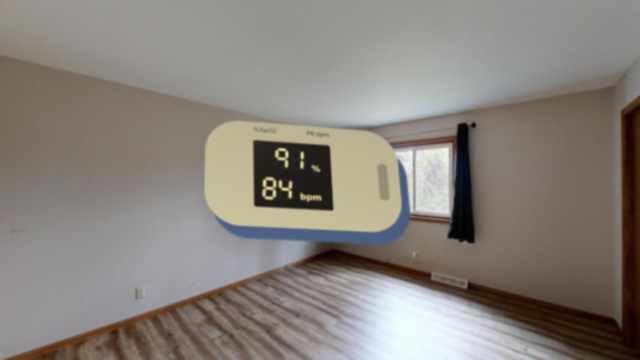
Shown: 91 %
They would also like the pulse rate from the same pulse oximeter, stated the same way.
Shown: 84 bpm
